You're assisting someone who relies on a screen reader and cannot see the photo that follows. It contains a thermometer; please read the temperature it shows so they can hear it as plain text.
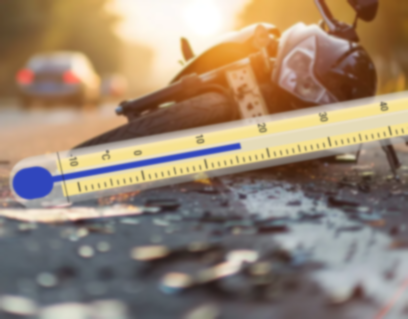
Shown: 16 °C
